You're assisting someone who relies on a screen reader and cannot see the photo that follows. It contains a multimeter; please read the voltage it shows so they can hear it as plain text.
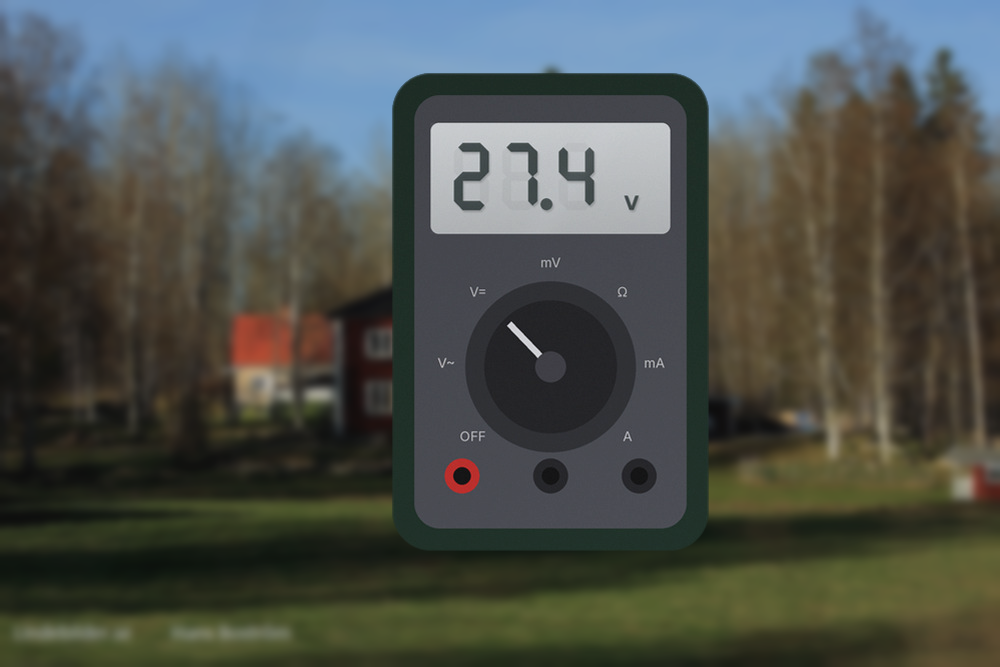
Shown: 27.4 V
